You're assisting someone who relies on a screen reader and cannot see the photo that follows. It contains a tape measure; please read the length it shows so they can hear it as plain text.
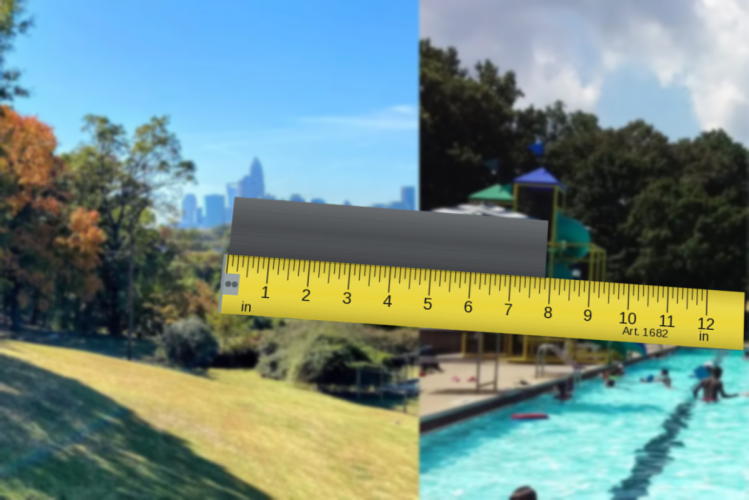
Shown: 7.875 in
